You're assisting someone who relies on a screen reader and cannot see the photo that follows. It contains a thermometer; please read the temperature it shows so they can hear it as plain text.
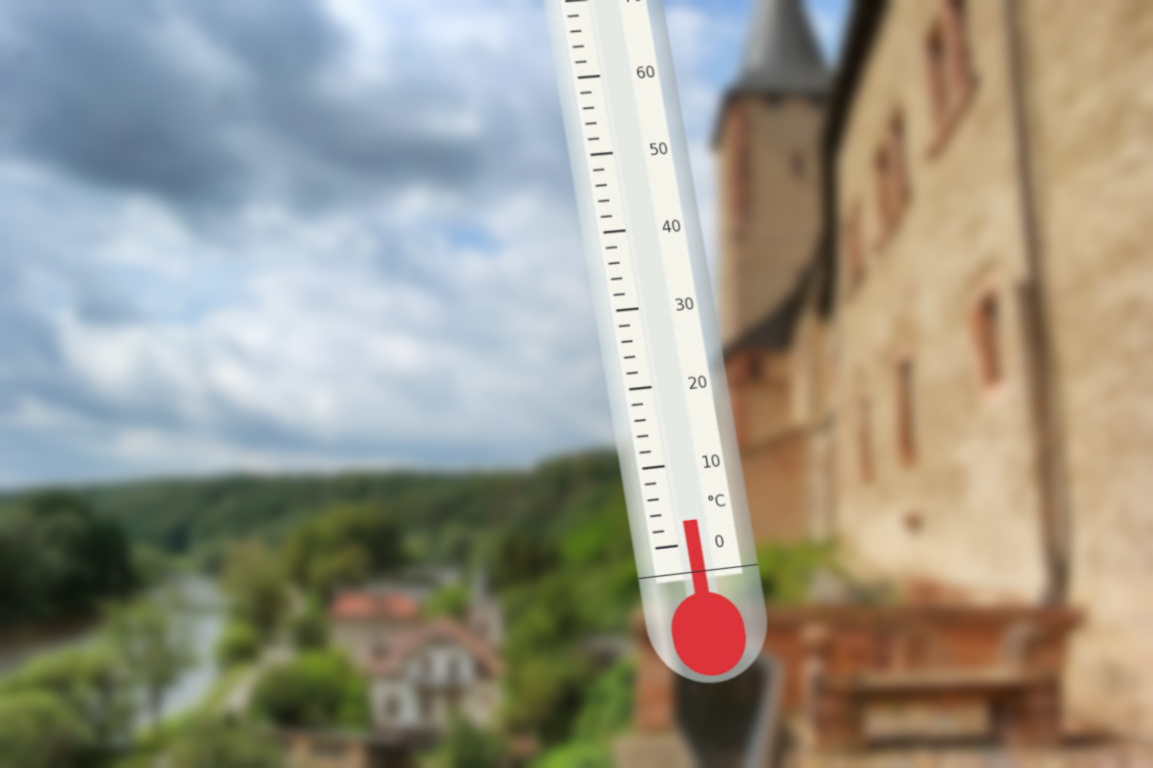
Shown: 3 °C
